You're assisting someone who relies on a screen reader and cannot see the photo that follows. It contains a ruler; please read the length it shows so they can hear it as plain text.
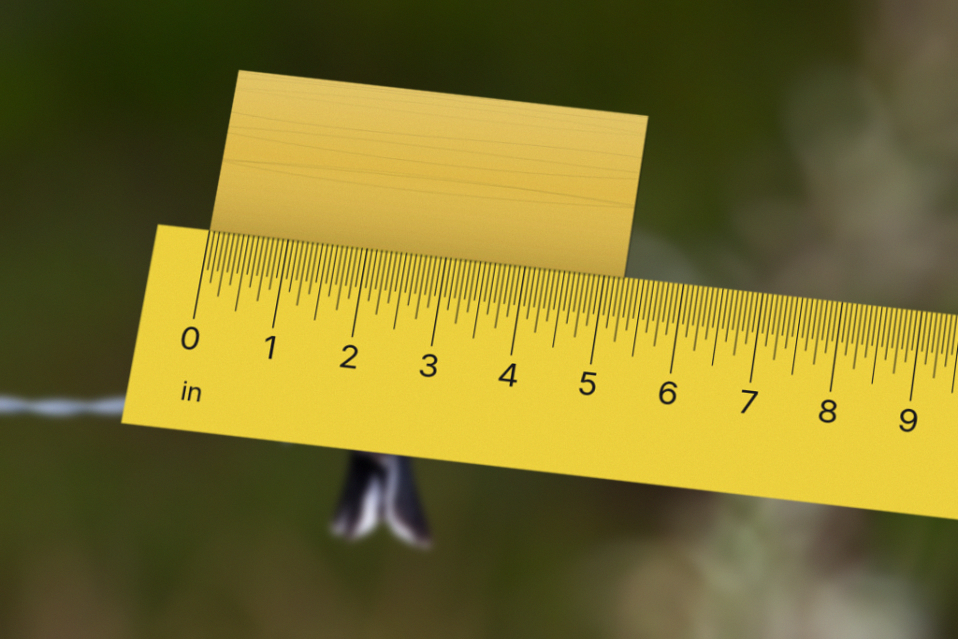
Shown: 5.25 in
